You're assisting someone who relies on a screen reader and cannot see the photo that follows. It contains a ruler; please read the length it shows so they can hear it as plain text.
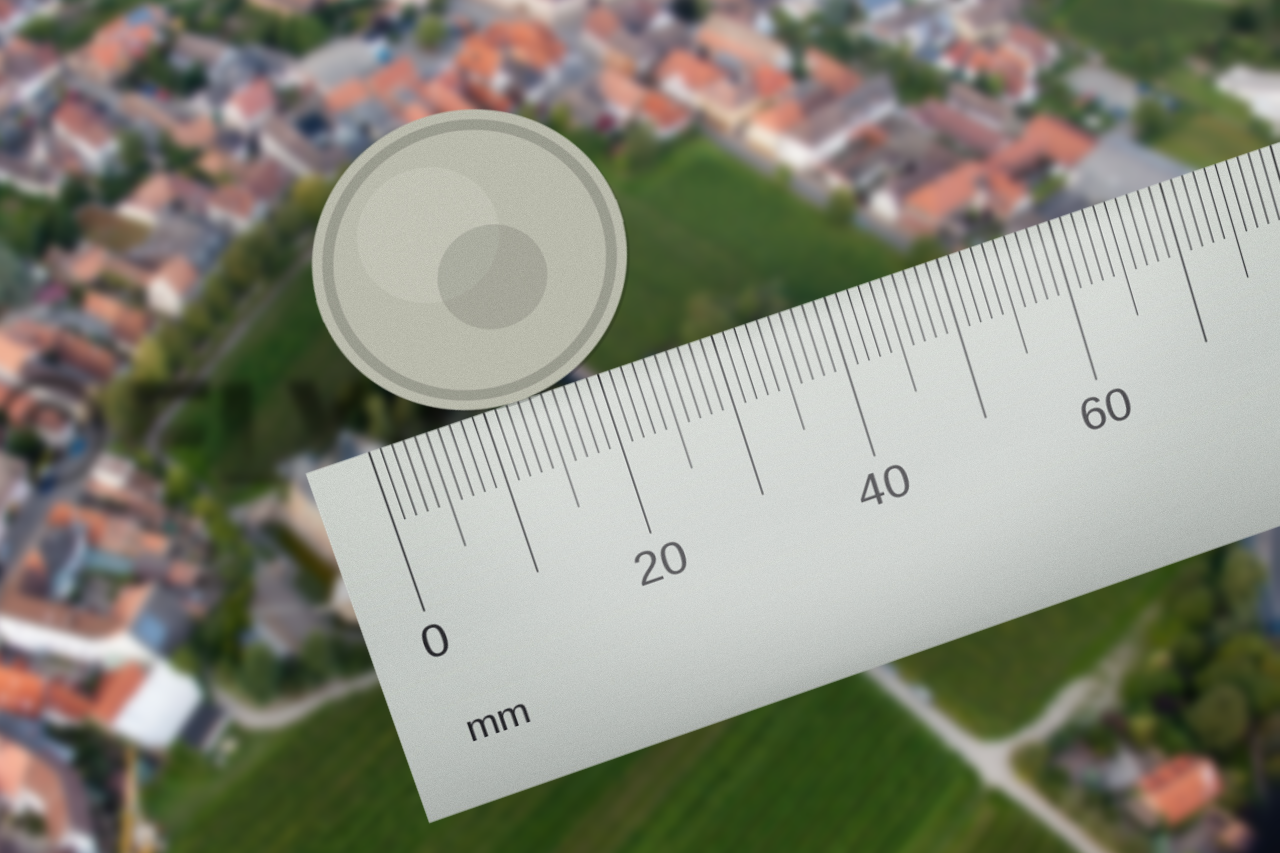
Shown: 26 mm
